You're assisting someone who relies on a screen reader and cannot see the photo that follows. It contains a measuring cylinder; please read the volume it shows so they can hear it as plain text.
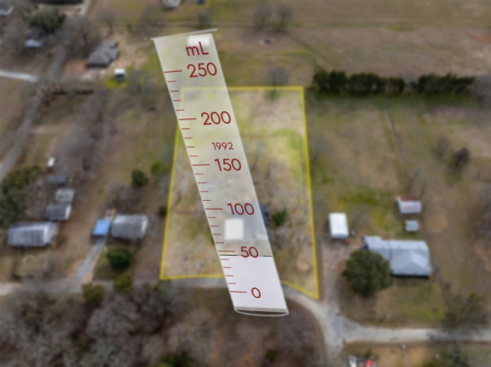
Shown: 45 mL
